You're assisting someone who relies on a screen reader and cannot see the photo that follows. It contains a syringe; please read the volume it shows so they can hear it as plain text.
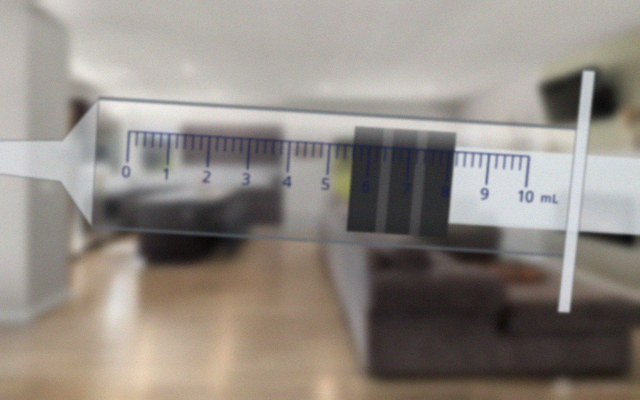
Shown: 5.6 mL
